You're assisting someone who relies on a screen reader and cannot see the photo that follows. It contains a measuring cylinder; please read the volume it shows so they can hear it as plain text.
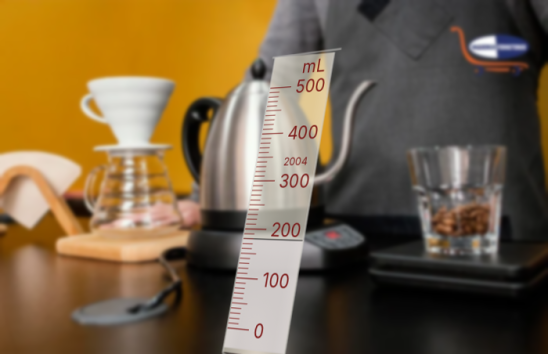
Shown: 180 mL
